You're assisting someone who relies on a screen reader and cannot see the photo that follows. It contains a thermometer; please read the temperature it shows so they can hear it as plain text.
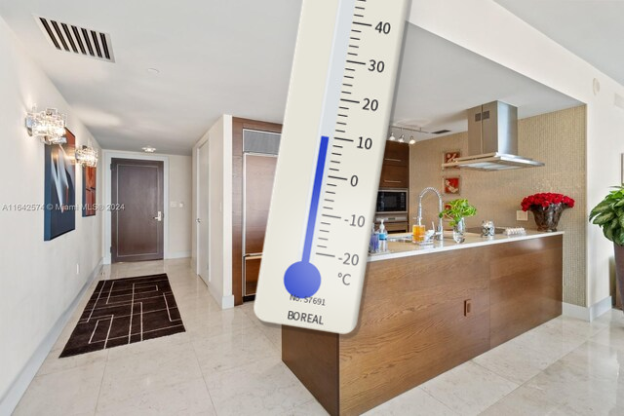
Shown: 10 °C
